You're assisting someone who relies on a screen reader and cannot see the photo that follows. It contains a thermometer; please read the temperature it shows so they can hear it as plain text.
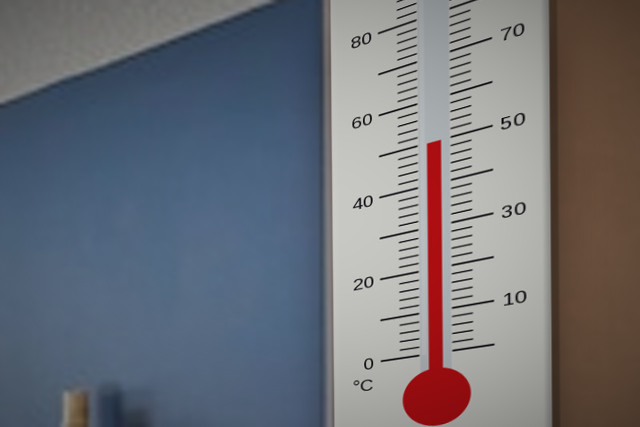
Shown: 50 °C
